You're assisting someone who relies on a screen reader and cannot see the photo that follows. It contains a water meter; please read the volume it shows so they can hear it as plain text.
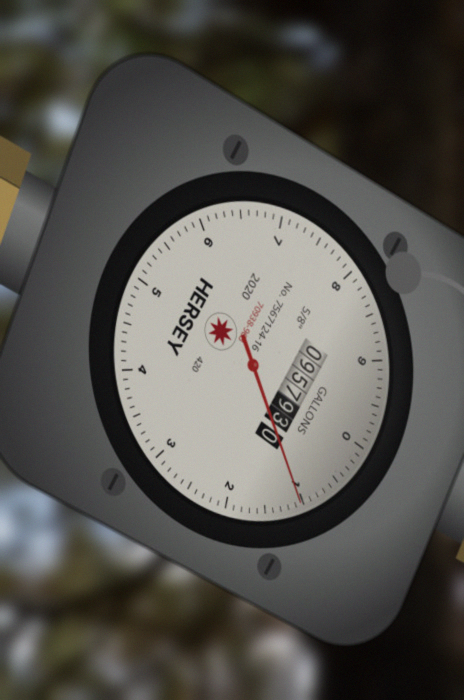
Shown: 957931.0 gal
